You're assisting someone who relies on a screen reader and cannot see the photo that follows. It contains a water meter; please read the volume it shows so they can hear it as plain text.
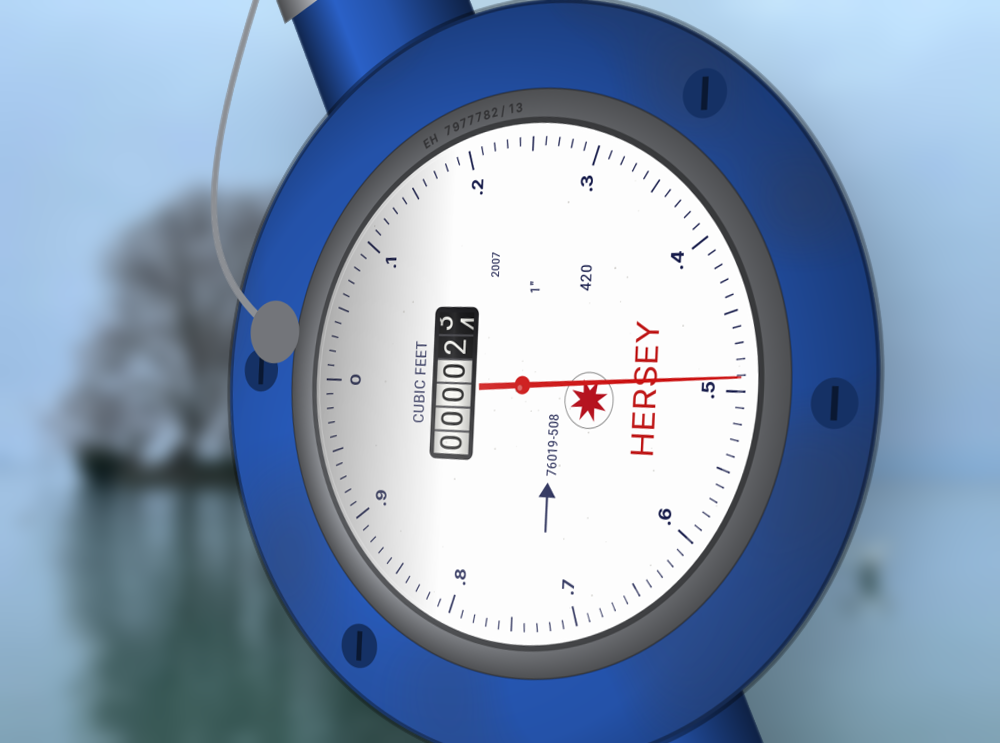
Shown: 23.49 ft³
